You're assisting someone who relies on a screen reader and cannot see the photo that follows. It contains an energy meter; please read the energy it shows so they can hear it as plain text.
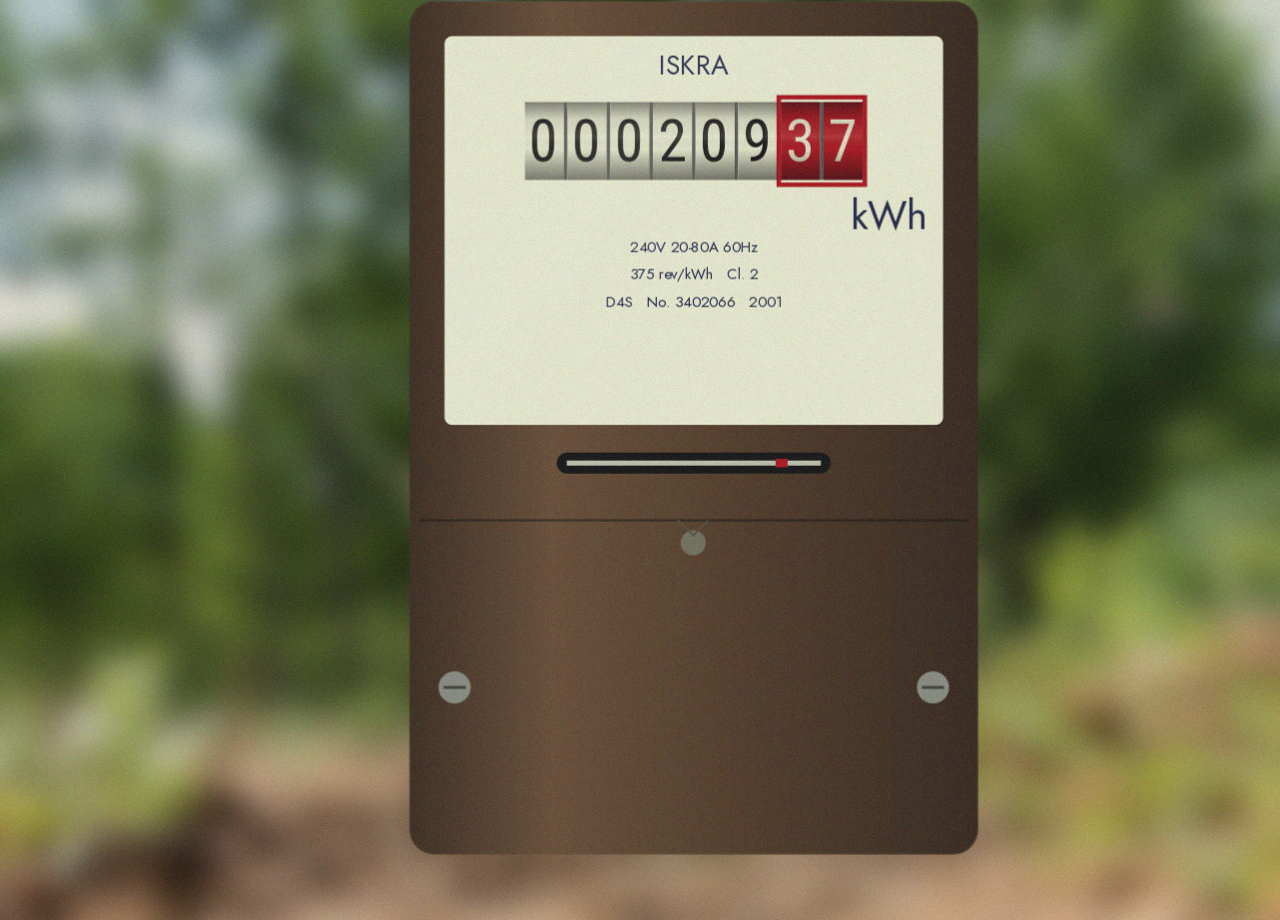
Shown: 209.37 kWh
